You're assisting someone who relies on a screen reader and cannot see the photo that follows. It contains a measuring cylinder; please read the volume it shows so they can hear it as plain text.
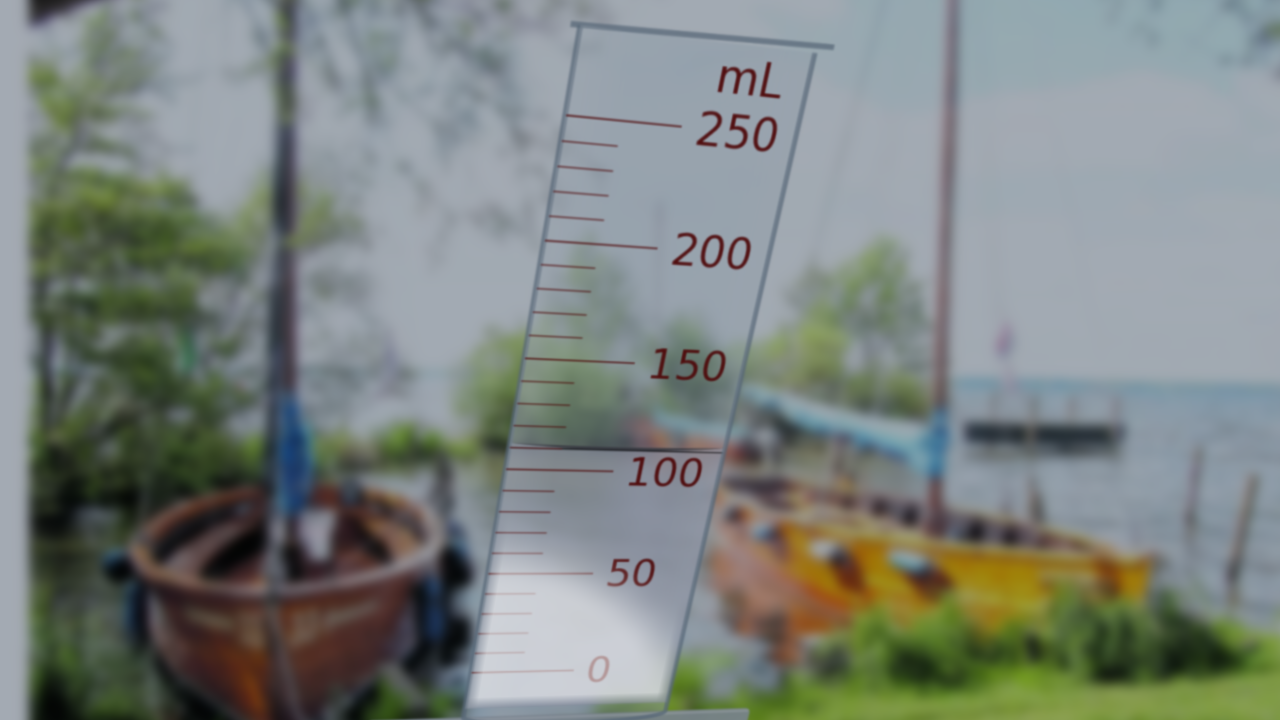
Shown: 110 mL
